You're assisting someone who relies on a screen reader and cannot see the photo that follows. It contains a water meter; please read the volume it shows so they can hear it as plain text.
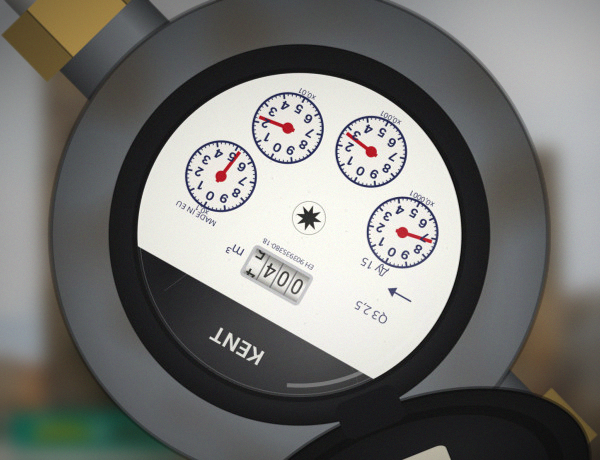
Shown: 44.5227 m³
